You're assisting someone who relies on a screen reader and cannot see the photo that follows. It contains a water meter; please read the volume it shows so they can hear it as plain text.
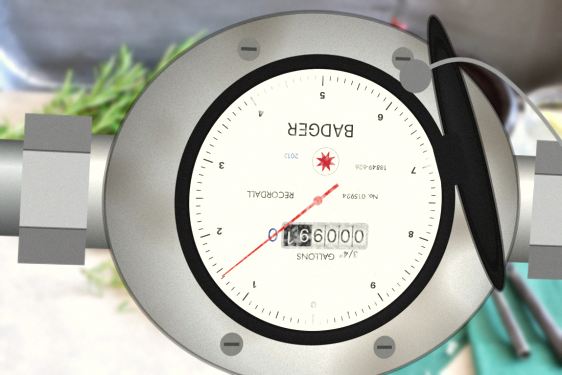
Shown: 9911.4 gal
